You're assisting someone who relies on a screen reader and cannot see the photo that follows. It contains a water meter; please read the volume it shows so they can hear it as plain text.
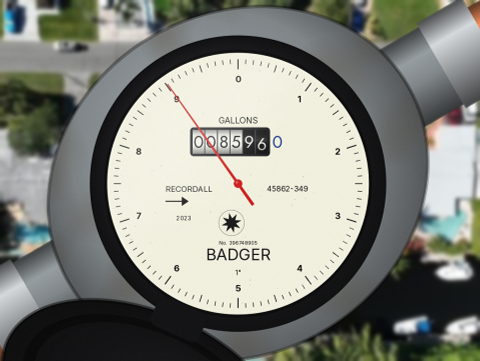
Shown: 85959.0 gal
